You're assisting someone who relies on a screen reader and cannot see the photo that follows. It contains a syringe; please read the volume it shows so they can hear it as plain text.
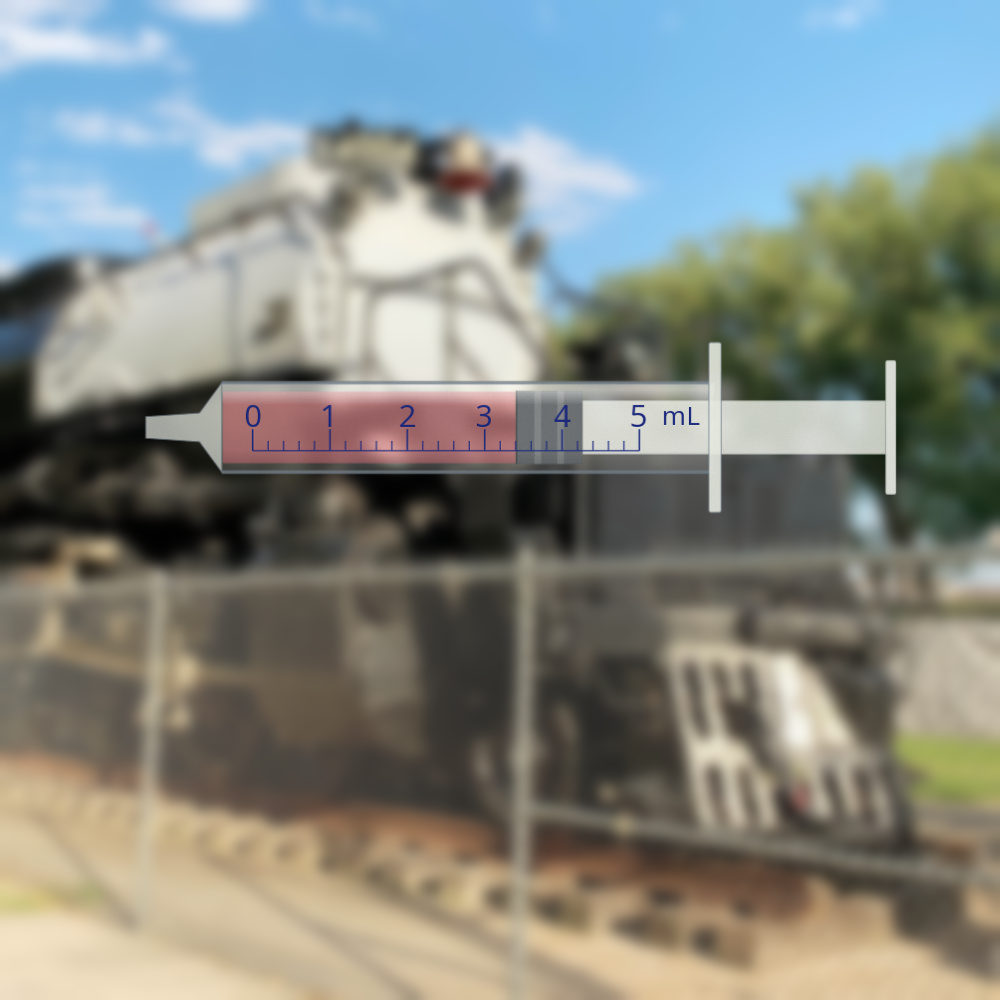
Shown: 3.4 mL
